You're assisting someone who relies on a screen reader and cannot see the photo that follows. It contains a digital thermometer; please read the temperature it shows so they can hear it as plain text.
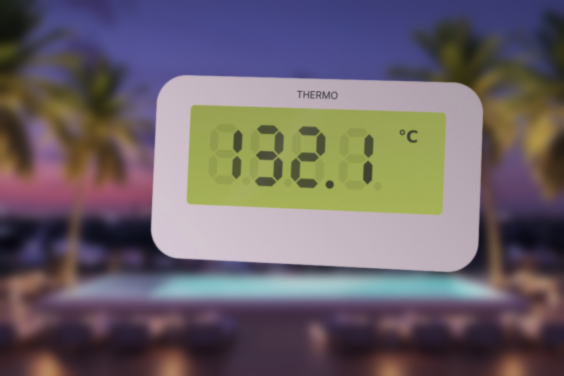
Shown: 132.1 °C
